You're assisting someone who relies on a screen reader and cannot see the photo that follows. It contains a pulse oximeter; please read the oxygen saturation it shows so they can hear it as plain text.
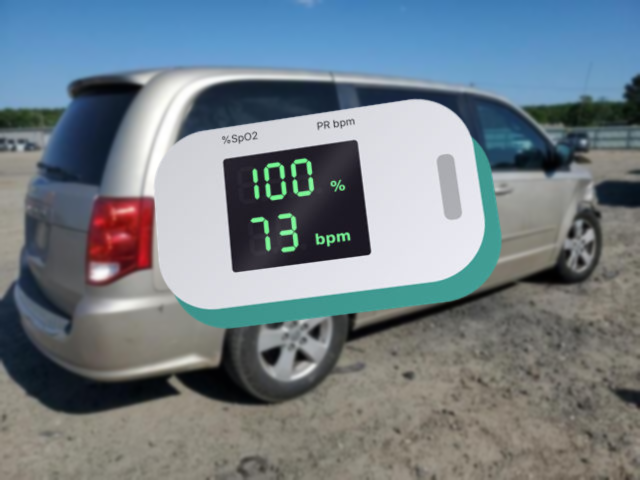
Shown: 100 %
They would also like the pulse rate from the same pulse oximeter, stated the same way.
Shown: 73 bpm
